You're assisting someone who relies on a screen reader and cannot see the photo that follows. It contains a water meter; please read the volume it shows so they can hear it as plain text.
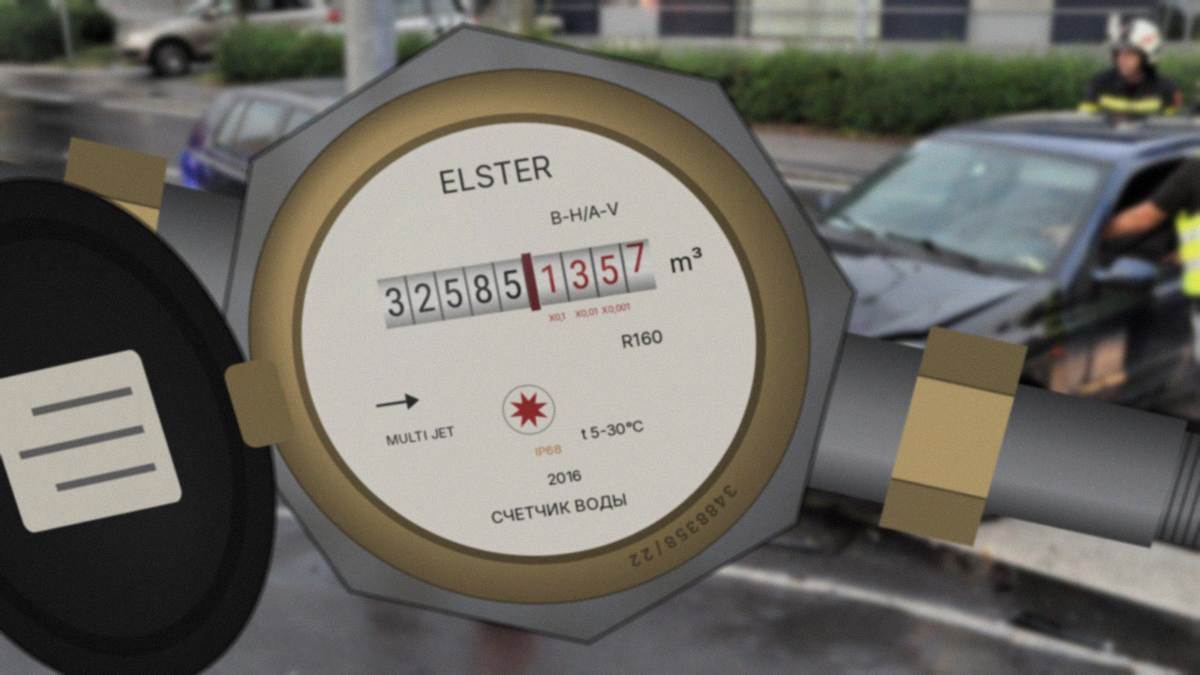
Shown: 32585.1357 m³
